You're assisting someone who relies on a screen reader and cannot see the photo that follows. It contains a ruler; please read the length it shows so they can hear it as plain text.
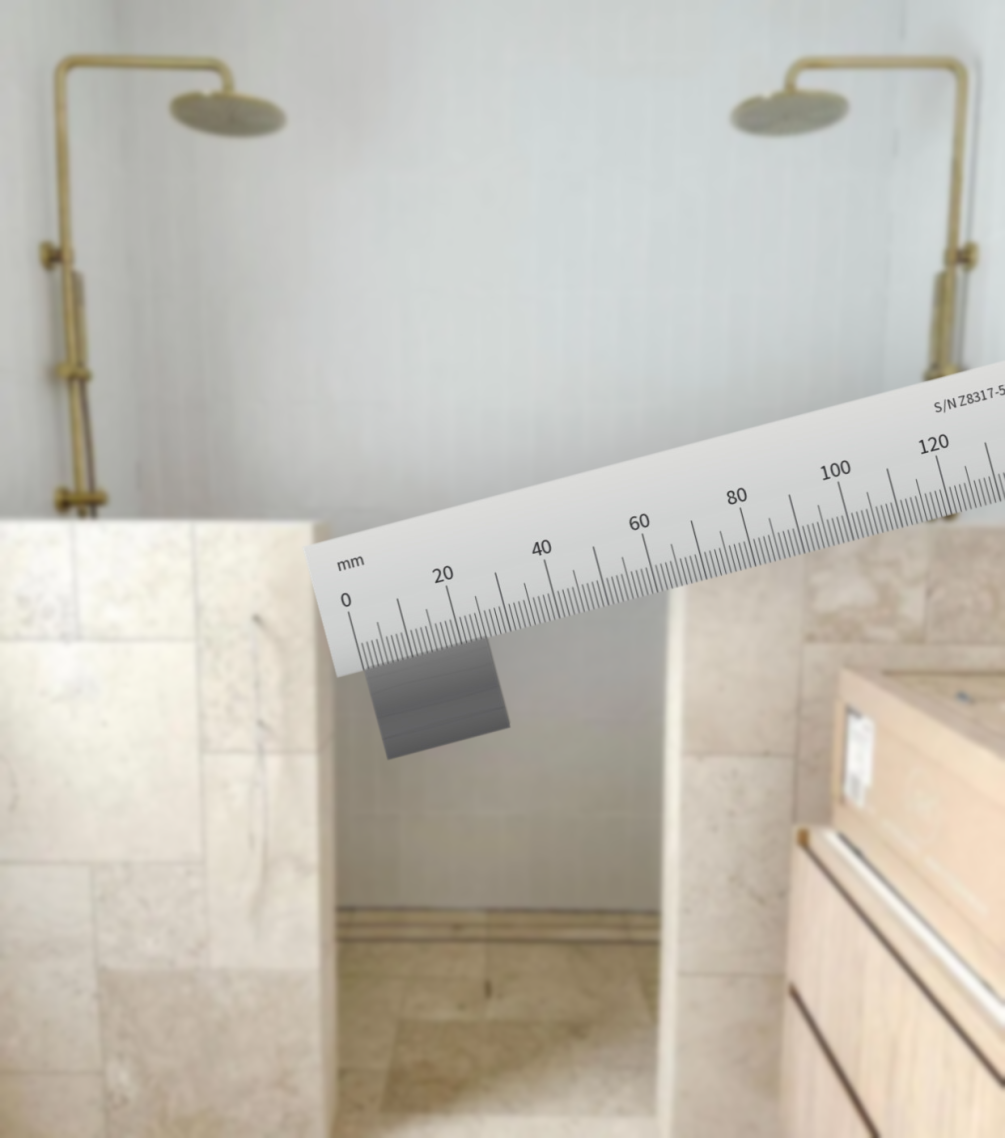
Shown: 25 mm
